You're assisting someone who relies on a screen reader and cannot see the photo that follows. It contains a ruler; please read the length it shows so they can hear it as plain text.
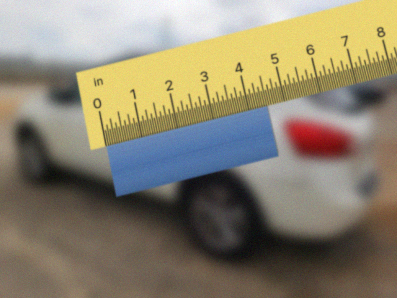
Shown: 4.5 in
